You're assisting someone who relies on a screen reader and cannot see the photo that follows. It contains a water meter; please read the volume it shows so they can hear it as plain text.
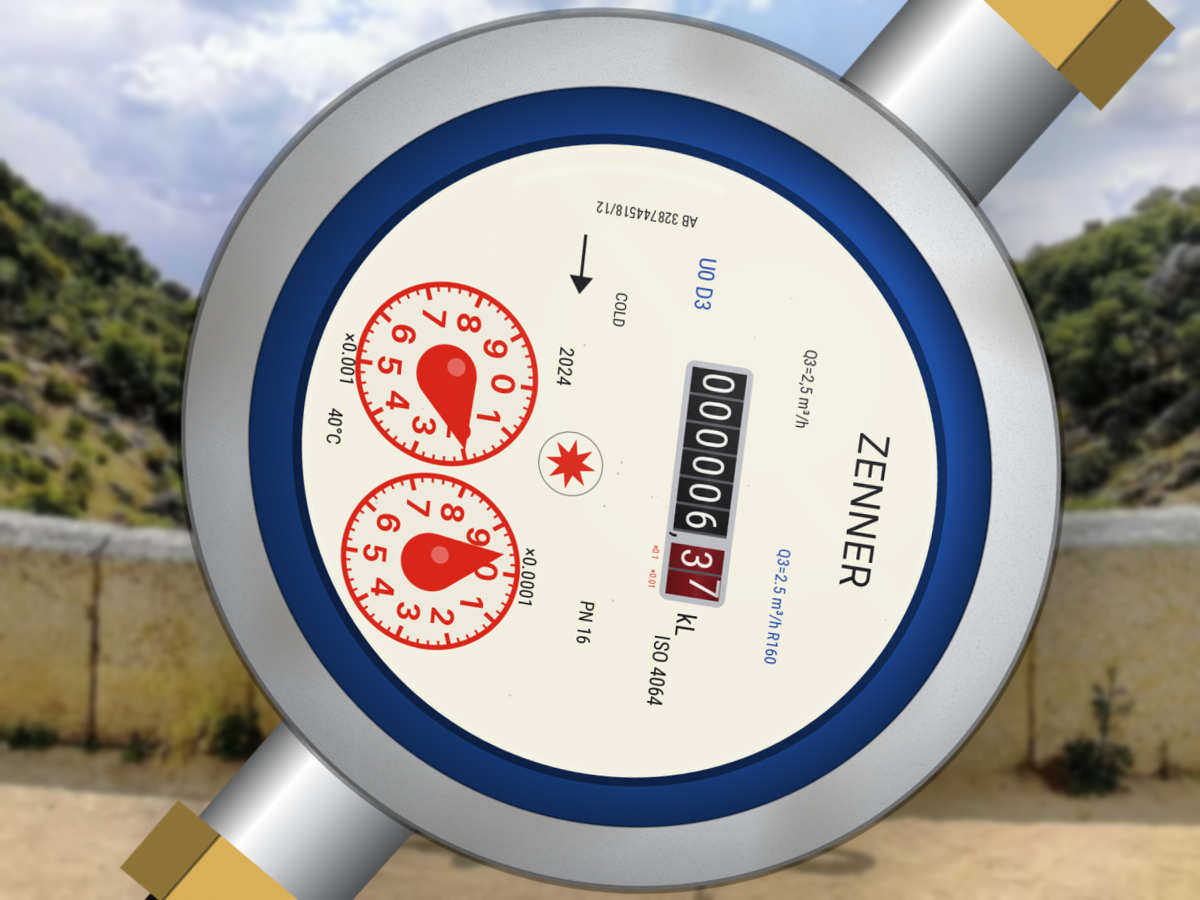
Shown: 6.3719 kL
